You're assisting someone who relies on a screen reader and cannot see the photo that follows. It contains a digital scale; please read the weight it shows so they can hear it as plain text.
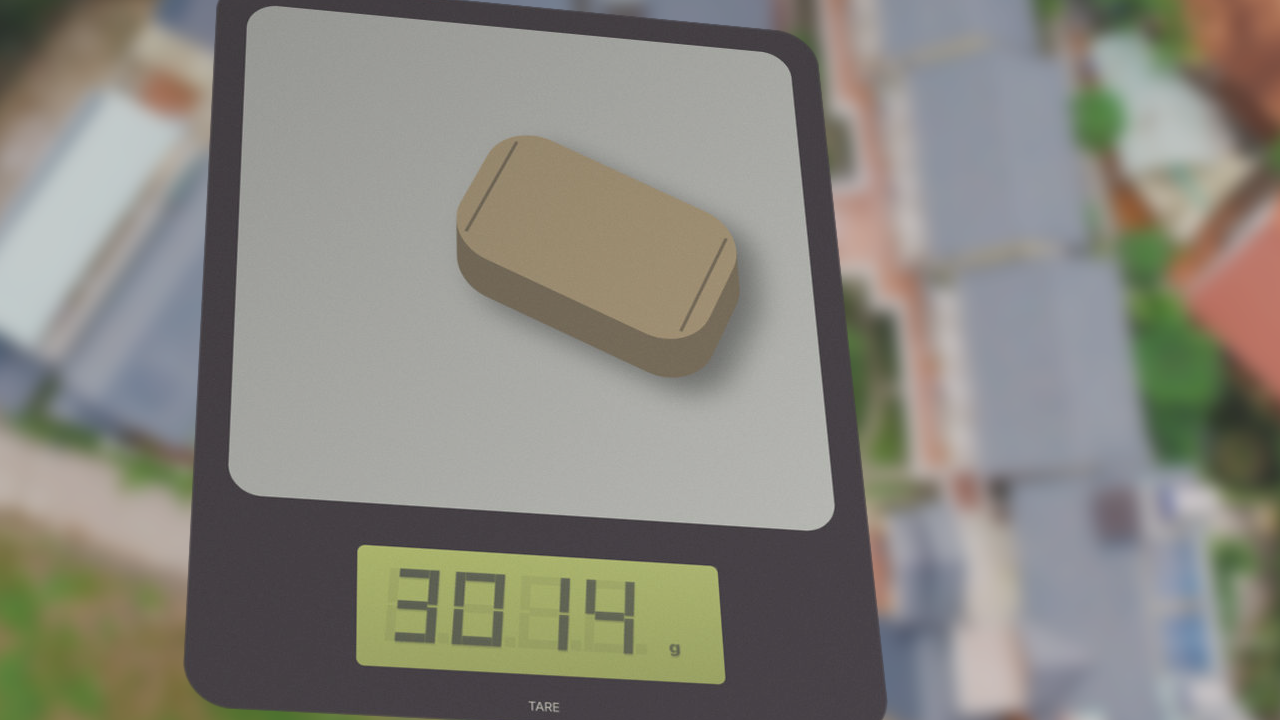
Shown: 3014 g
